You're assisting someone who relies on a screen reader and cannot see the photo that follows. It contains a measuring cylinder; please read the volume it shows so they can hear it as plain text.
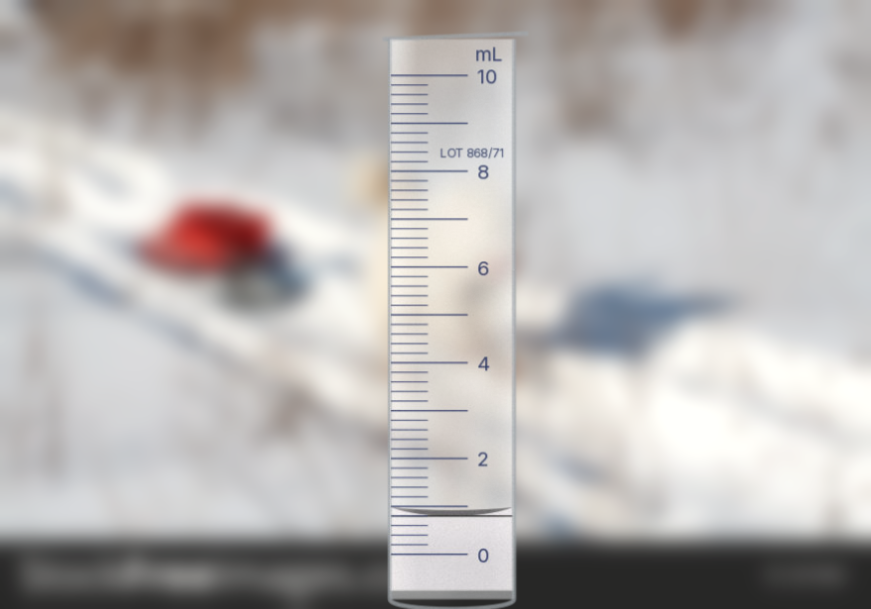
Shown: 0.8 mL
